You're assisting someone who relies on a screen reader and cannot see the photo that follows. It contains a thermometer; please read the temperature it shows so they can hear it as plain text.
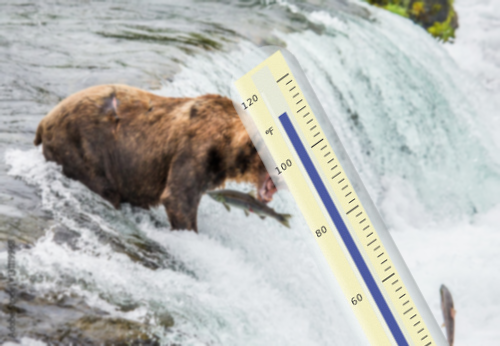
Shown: 112 °F
